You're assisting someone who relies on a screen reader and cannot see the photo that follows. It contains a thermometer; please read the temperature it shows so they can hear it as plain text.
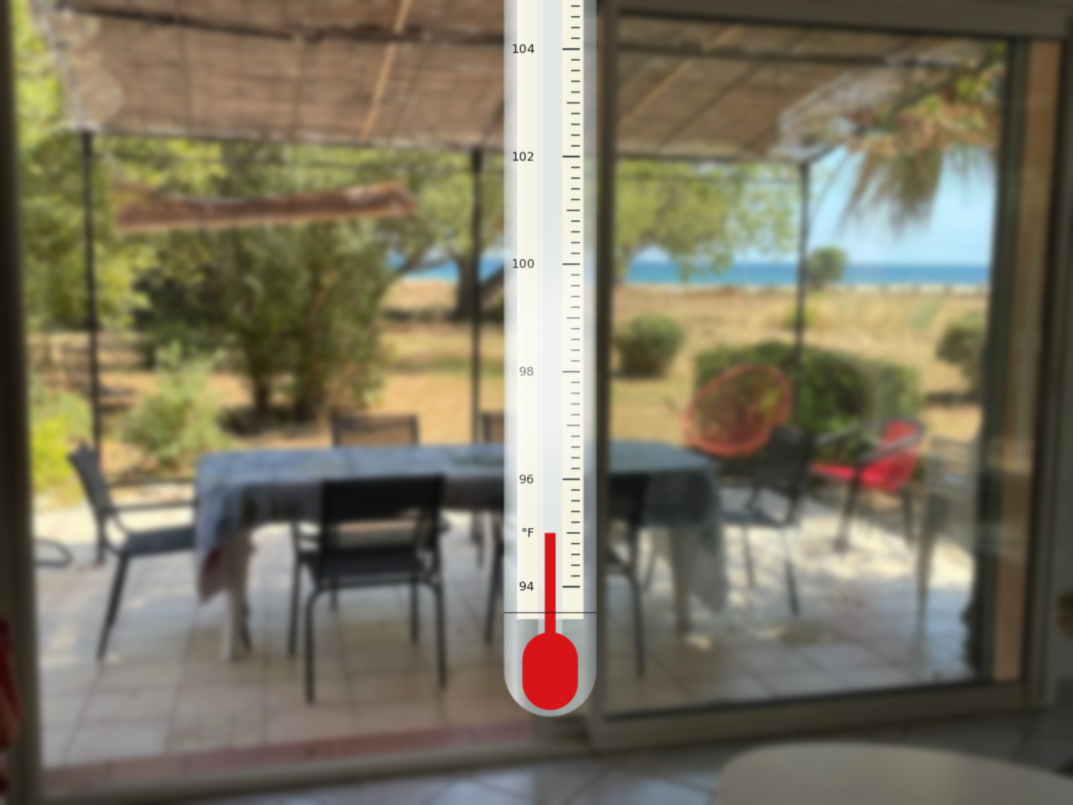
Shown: 95 °F
